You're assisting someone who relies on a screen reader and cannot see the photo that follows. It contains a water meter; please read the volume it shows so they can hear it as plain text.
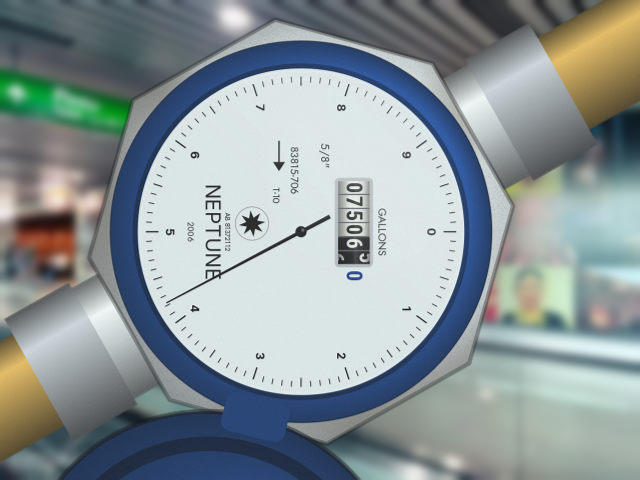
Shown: 750654.2 gal
